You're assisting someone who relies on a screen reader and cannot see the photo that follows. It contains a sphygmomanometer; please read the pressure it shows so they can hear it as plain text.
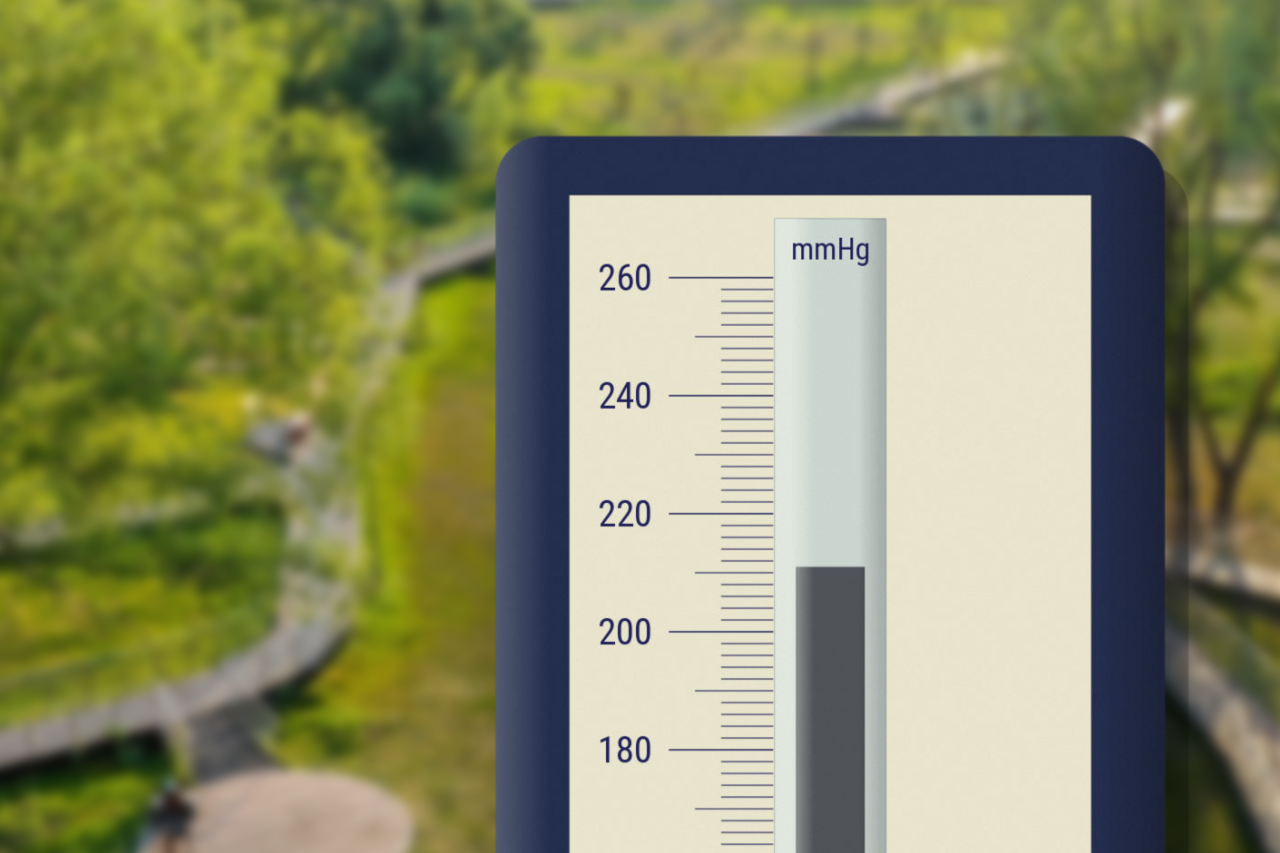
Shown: 211 mmHg
